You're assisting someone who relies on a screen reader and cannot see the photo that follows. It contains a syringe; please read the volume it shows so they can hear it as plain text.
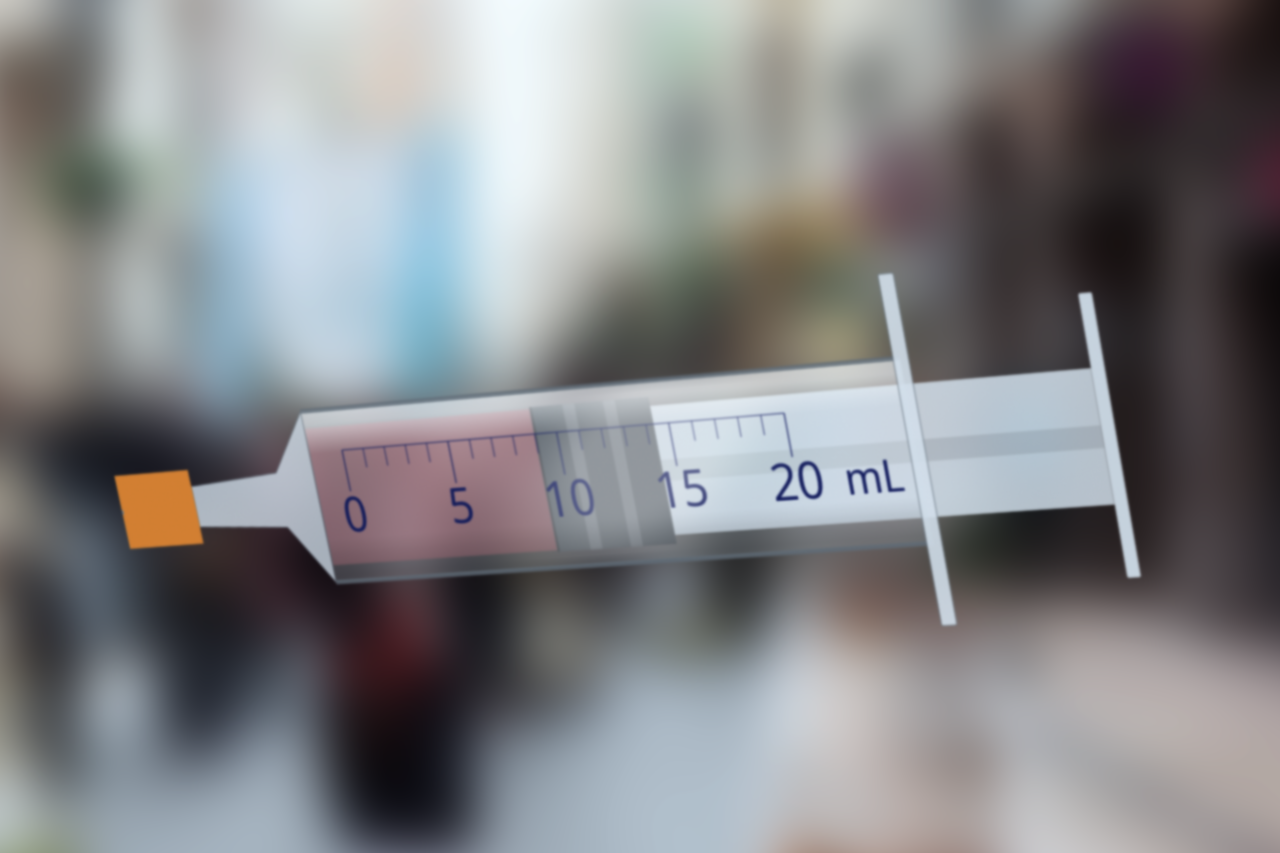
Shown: 9 mL
